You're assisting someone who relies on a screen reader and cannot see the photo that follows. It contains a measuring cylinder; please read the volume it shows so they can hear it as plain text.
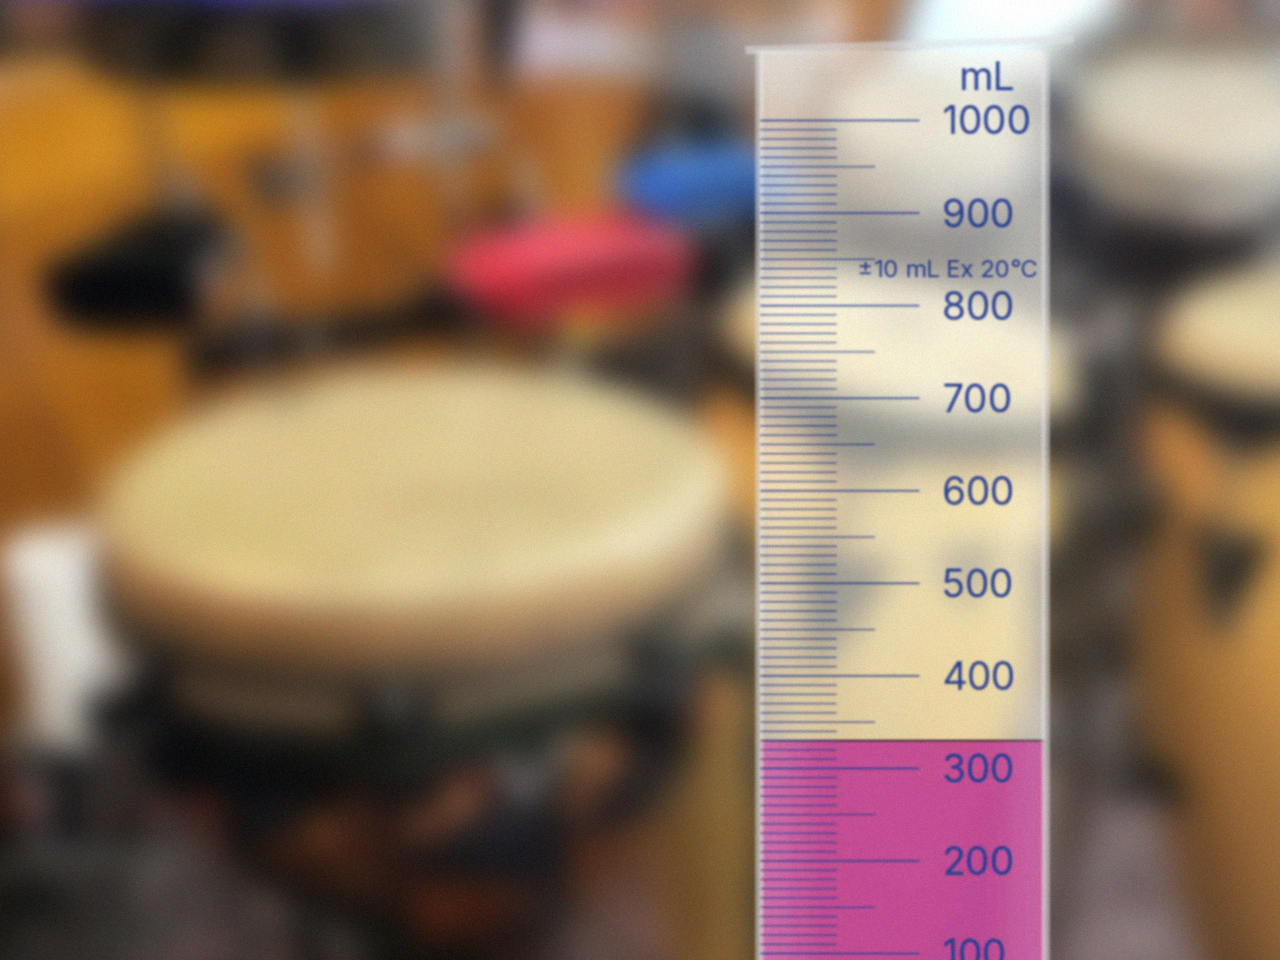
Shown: 330 mL
